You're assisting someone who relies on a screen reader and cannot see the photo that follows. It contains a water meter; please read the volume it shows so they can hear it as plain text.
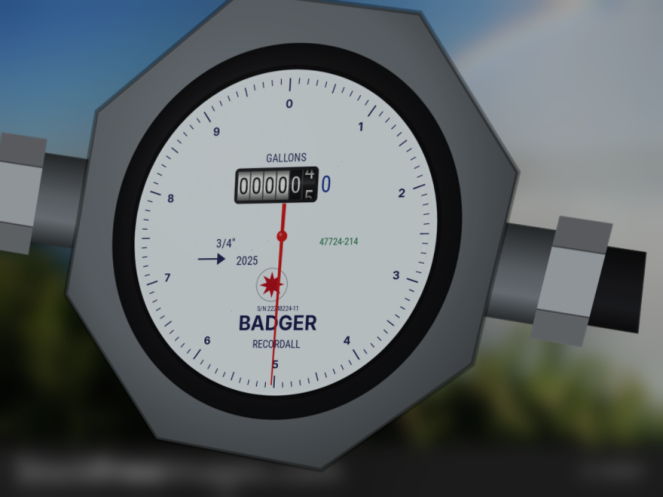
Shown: 45.0 gal
